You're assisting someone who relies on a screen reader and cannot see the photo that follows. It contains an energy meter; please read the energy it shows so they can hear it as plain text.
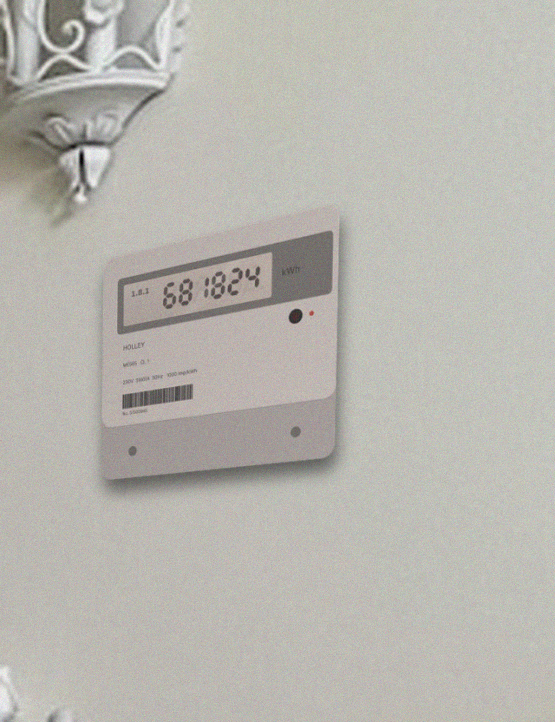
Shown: 681824 kWh
